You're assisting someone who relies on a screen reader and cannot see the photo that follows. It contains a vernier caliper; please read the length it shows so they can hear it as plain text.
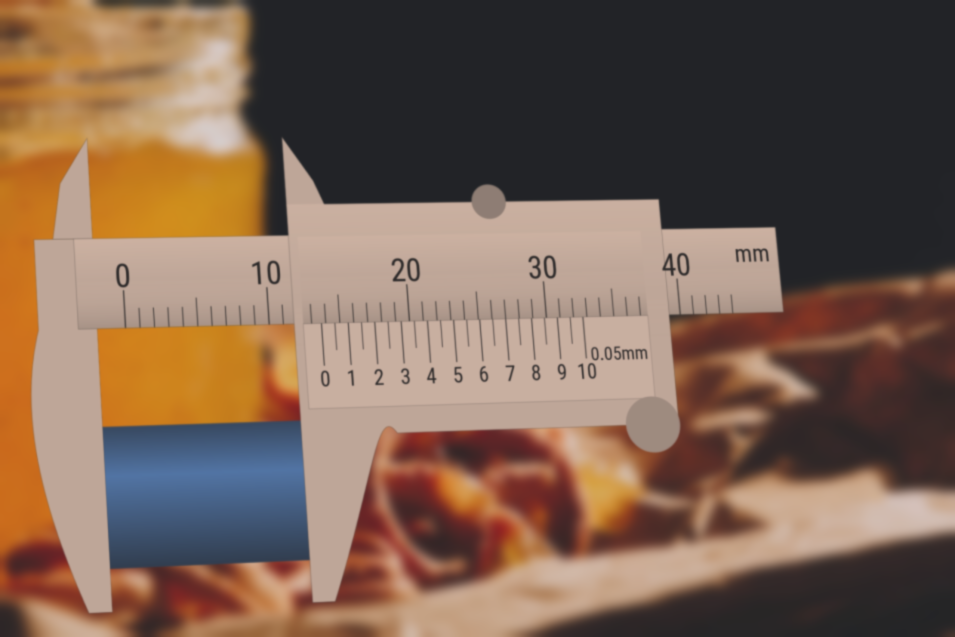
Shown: 13.7 mm
